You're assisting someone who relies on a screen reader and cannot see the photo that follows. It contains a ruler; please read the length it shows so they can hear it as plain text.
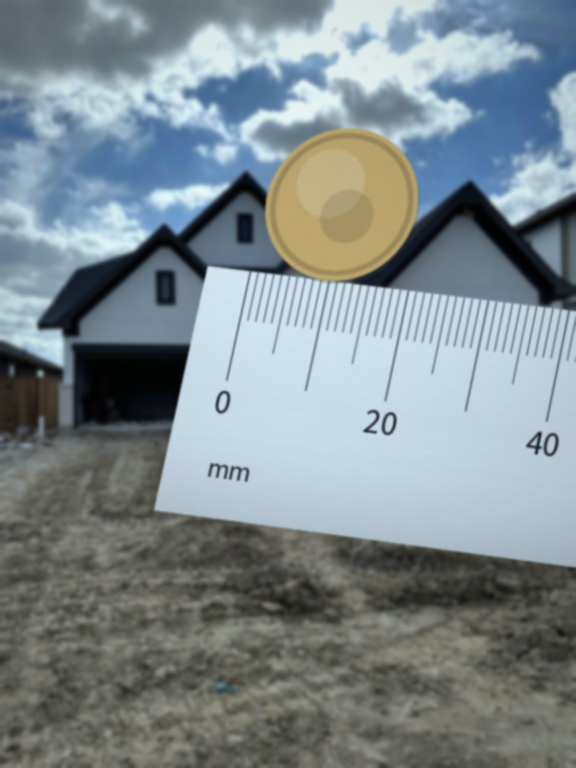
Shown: 19 mm
